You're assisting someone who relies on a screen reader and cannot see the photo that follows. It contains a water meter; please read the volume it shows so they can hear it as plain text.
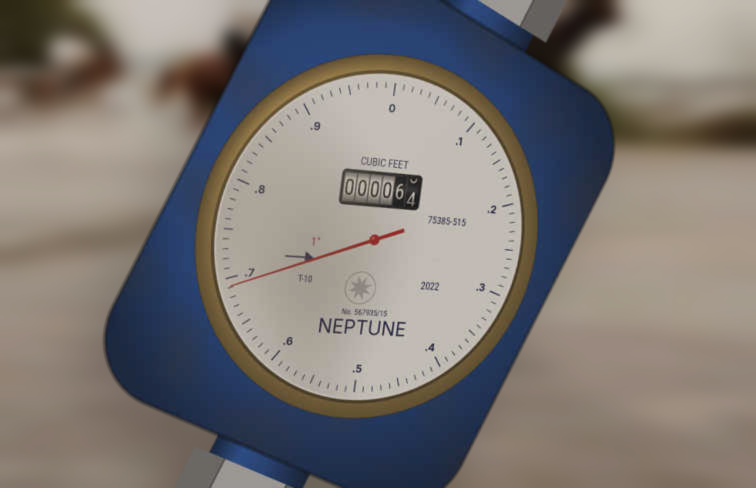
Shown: 63.69 ft³
